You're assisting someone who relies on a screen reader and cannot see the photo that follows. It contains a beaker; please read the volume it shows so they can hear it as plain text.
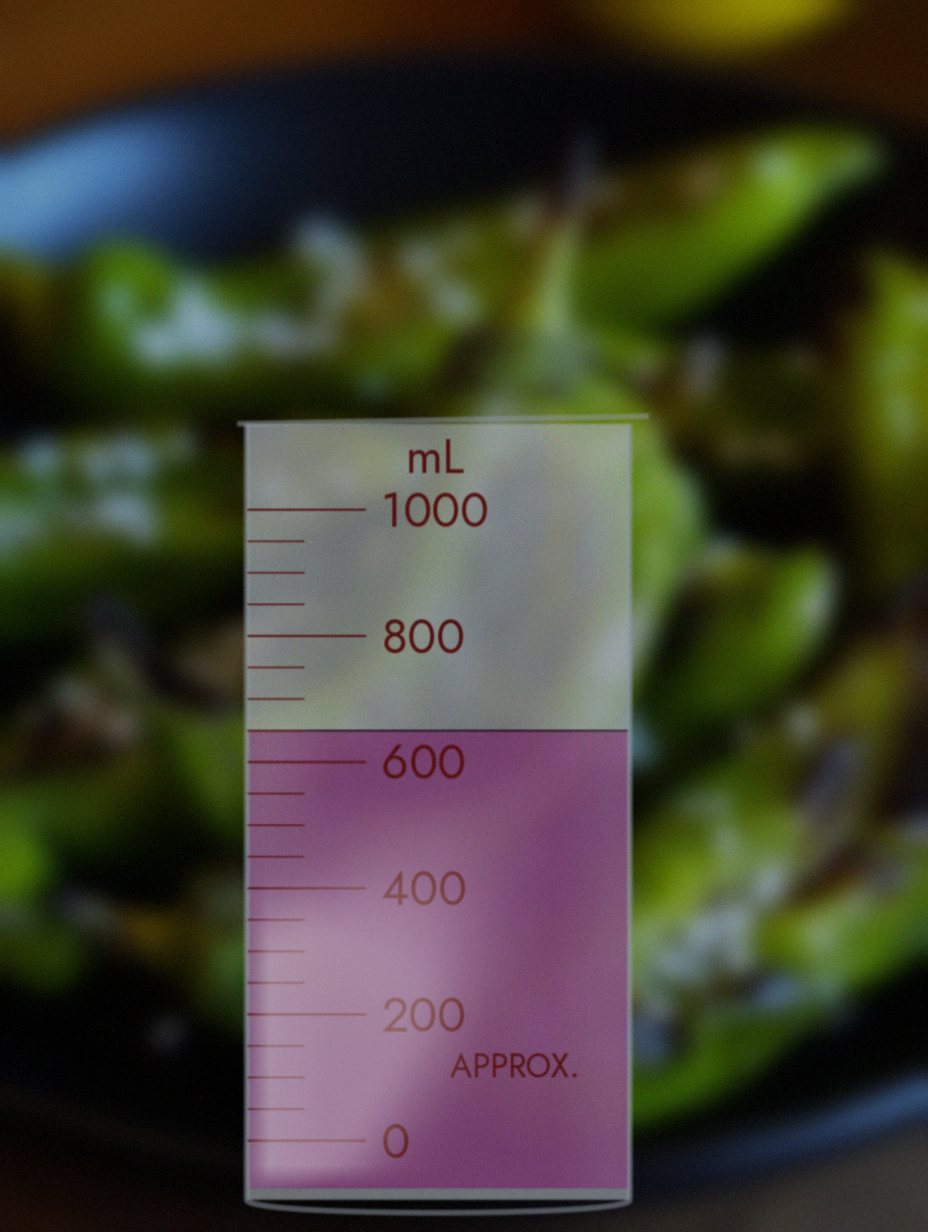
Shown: 650 mL
